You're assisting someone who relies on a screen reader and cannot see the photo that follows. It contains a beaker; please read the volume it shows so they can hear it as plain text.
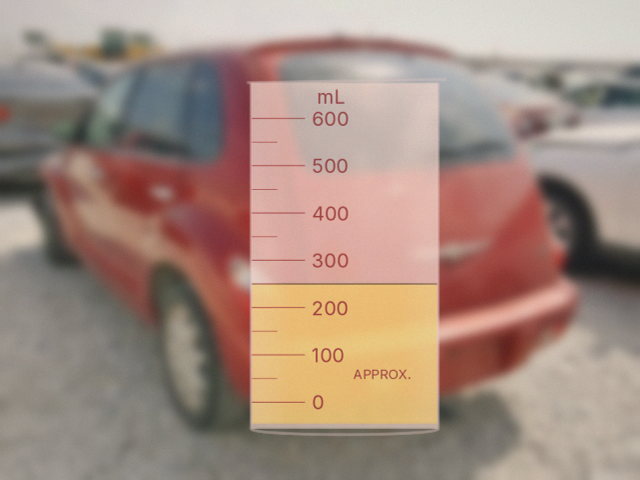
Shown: 250 mL
